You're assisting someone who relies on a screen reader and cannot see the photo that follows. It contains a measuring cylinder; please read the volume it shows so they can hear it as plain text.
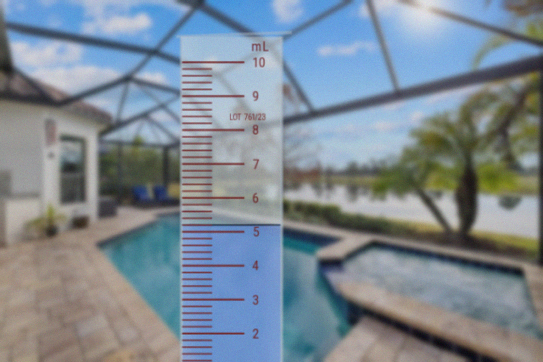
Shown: 5.2 mL
